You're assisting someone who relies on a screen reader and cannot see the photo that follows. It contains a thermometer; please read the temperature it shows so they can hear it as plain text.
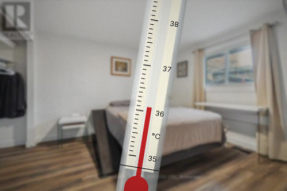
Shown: 36.1 °C
